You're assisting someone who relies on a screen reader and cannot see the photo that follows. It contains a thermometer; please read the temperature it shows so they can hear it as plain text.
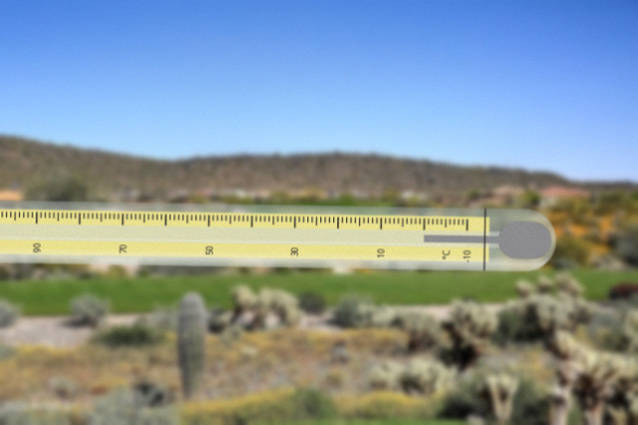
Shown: 0 °C
